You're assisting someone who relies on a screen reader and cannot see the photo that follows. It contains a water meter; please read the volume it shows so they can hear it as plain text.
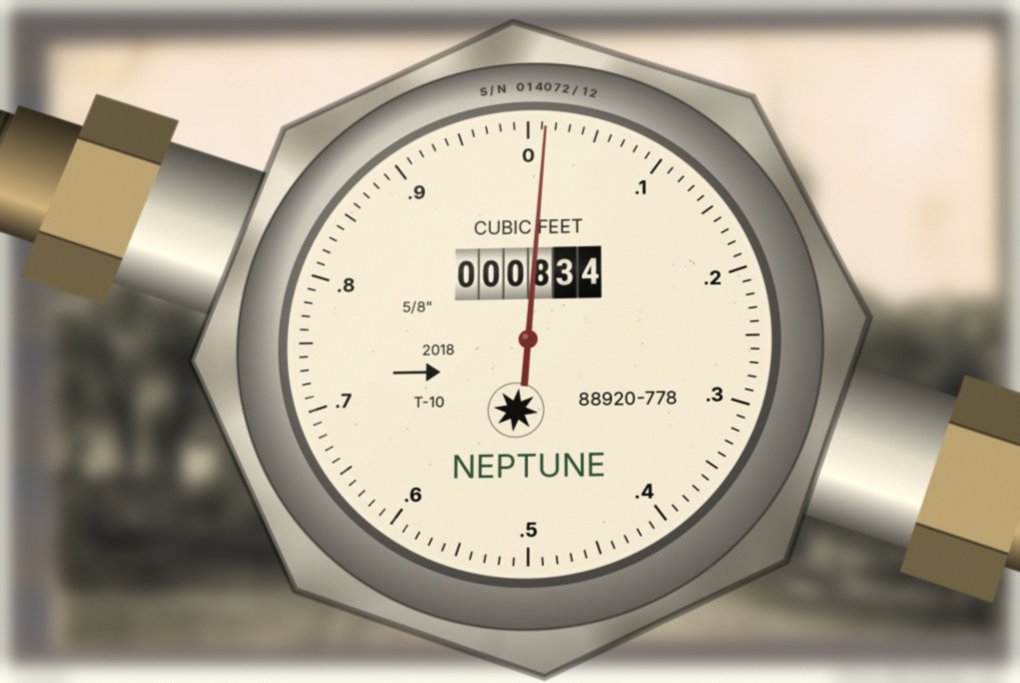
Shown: 834.01 ft³
